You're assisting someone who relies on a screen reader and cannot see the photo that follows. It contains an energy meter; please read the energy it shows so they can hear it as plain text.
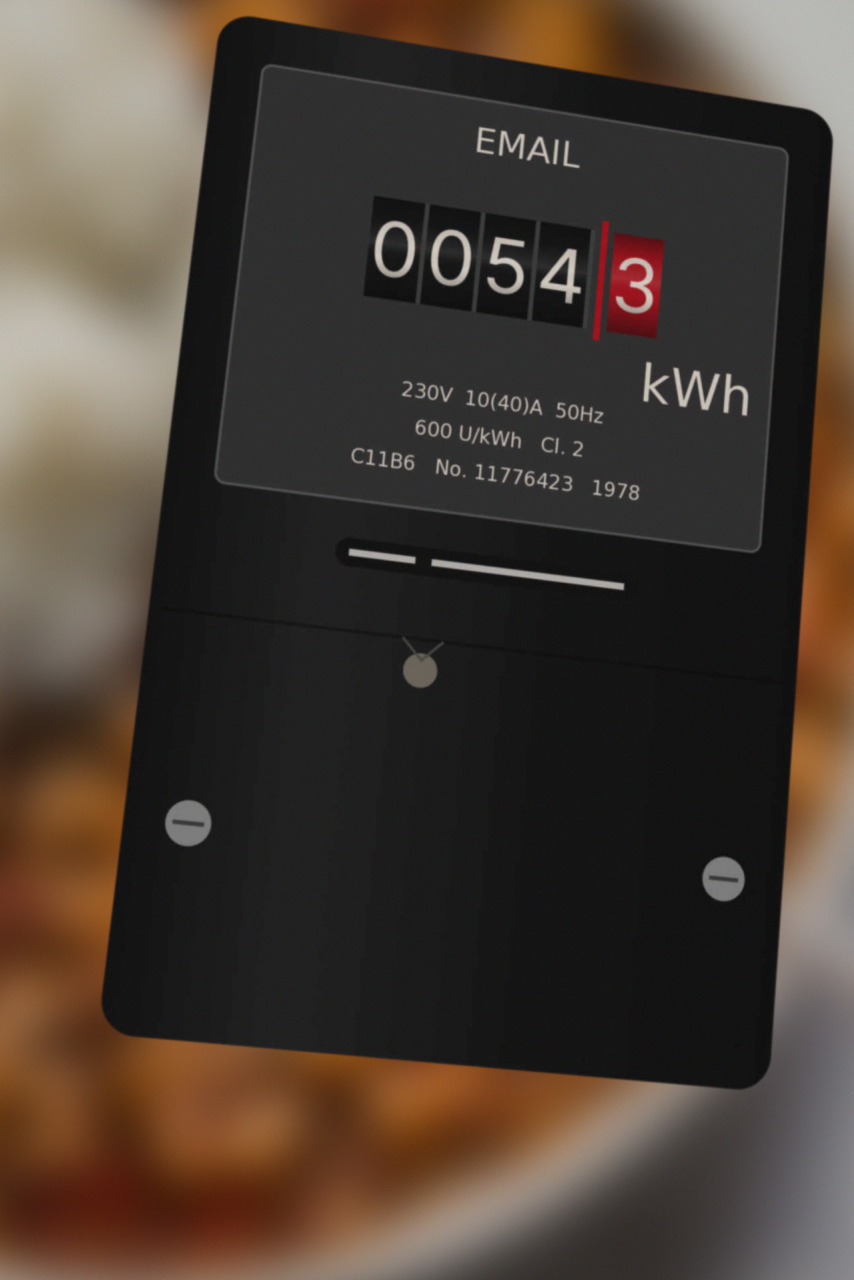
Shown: 54.3 kWh
